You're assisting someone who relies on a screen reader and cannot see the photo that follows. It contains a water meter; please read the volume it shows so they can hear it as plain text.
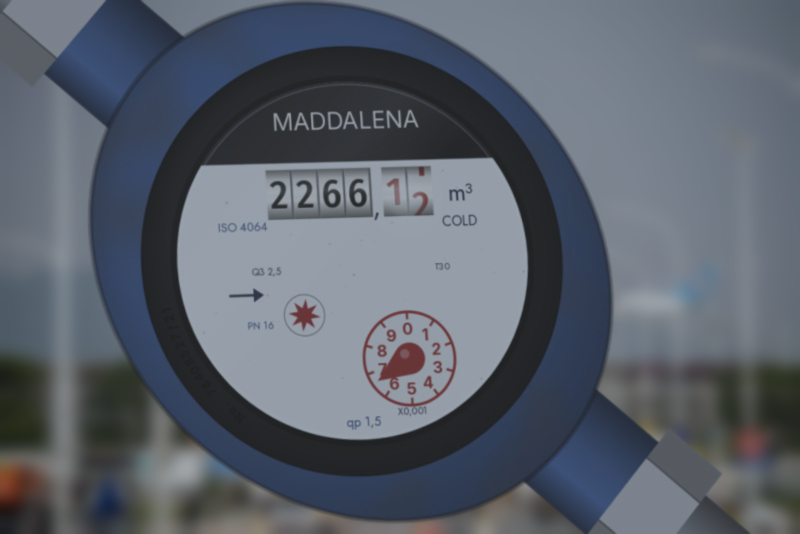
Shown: 2266.116 m³
